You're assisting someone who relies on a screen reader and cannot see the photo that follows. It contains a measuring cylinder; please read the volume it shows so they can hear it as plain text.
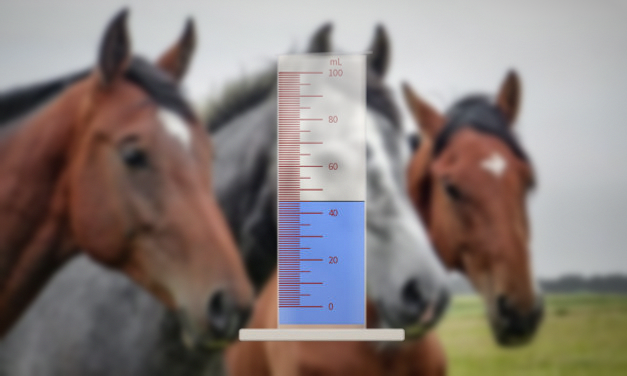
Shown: 45 mL
